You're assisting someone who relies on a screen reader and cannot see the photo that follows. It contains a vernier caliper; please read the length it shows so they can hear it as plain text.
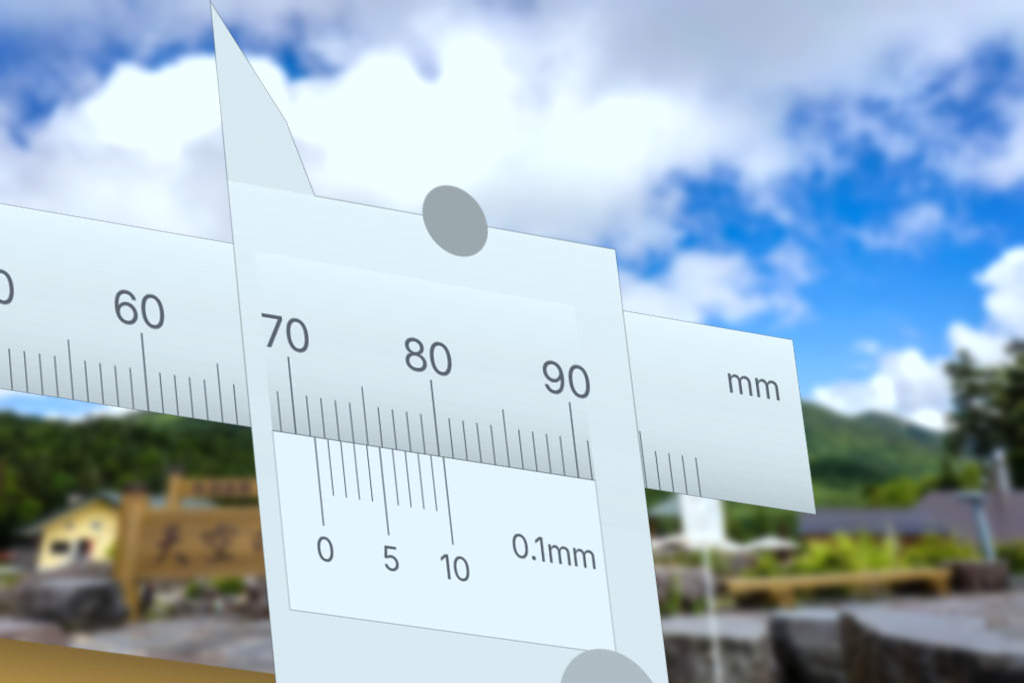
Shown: 71.3 mm
